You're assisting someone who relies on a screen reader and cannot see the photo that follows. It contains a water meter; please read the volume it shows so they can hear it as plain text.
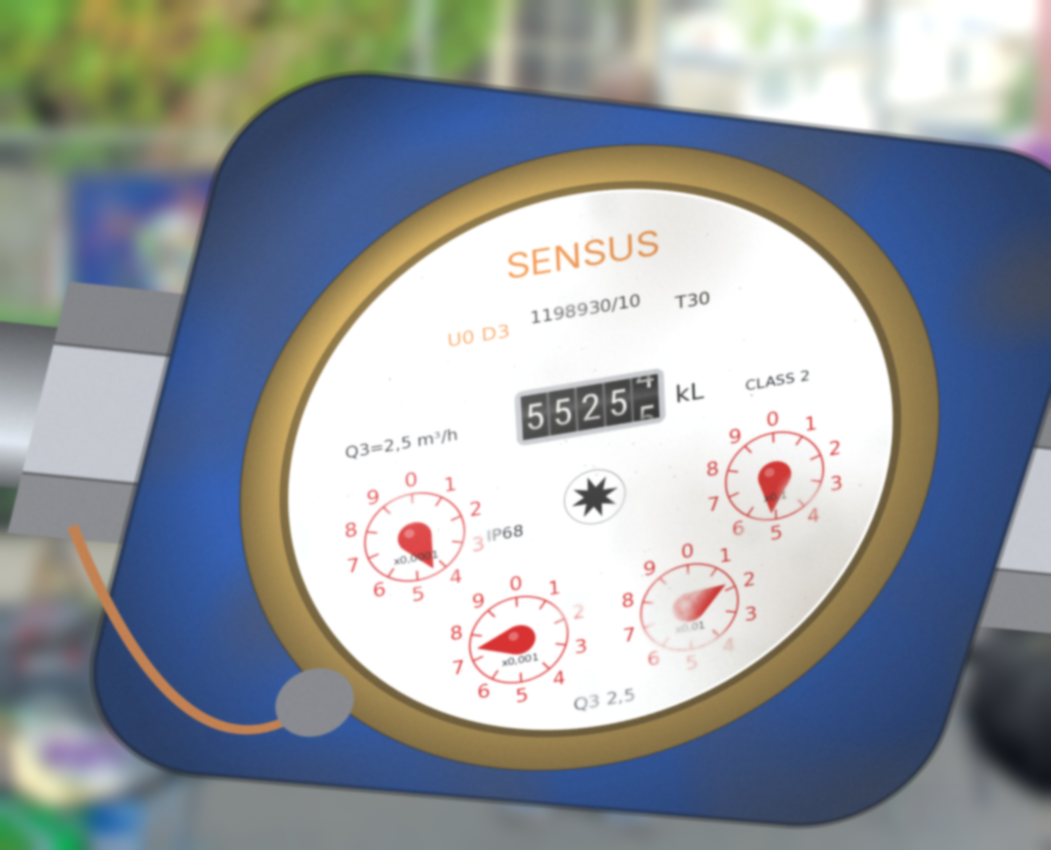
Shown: 55254.5174 kL
